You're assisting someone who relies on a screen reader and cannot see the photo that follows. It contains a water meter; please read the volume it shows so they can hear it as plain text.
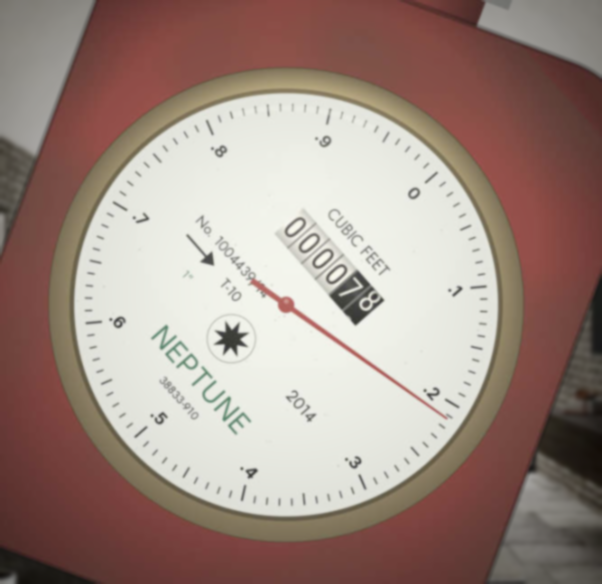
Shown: 78.21 ft³
